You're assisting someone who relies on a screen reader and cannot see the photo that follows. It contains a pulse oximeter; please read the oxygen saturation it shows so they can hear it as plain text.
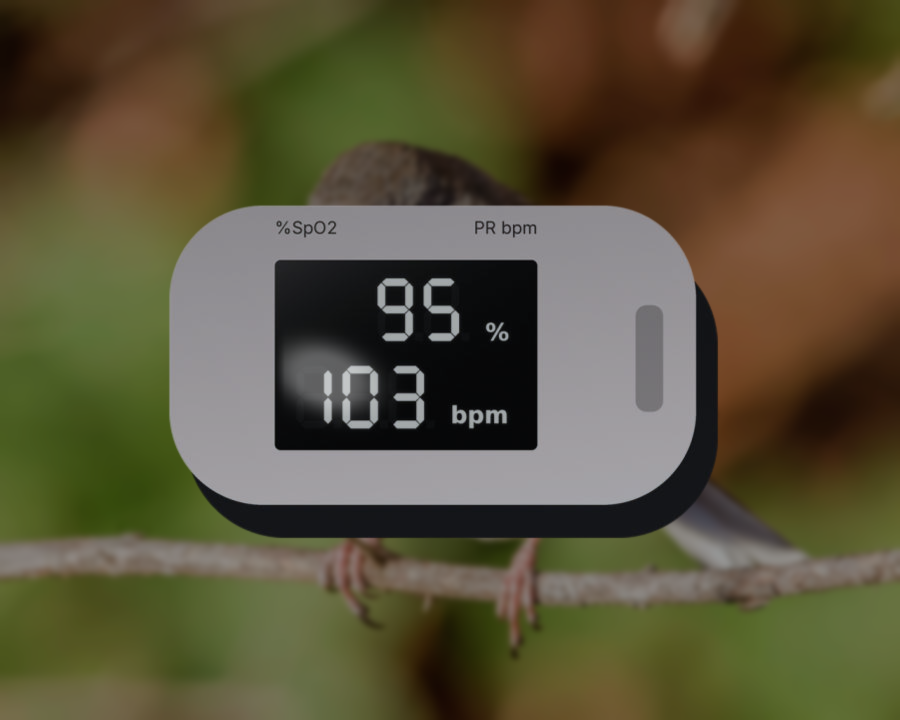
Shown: 95 %
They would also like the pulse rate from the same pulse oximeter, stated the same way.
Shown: 103 bpm
